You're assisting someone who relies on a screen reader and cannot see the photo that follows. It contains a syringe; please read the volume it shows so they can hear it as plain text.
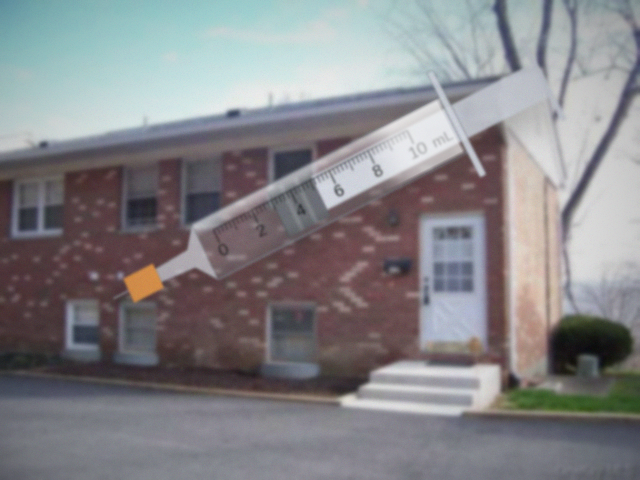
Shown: 3 mL
